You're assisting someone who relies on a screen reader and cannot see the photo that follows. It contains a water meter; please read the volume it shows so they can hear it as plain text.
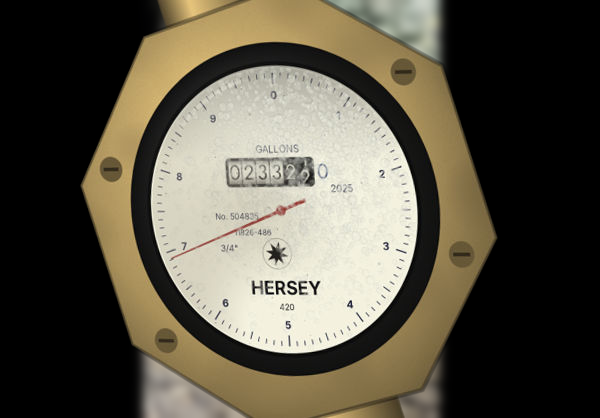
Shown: 233216.9 gal
